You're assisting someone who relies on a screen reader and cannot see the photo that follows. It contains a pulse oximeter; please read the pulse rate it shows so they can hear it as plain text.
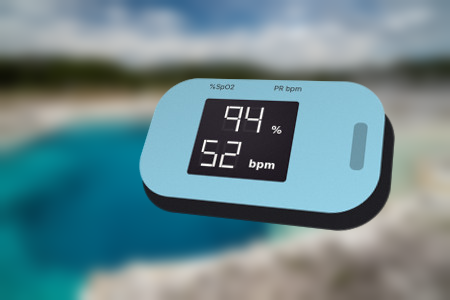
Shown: 52 bpm
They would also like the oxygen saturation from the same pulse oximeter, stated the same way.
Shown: 94 %
